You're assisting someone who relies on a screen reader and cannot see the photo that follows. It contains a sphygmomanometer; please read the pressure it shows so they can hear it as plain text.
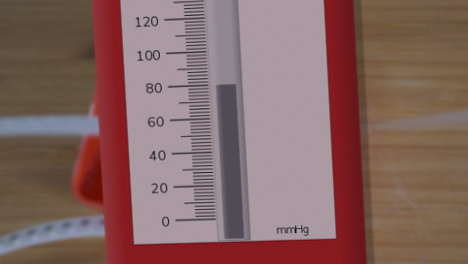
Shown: 80 mmHg
